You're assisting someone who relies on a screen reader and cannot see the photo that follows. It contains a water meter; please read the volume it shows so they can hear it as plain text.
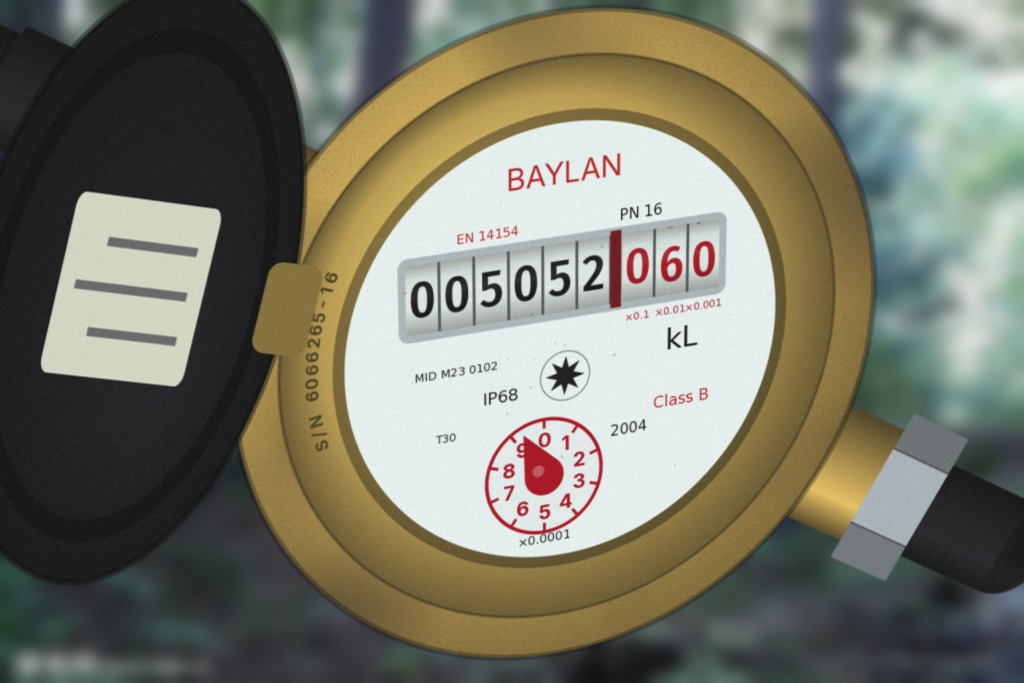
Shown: 5052.0599 kL
